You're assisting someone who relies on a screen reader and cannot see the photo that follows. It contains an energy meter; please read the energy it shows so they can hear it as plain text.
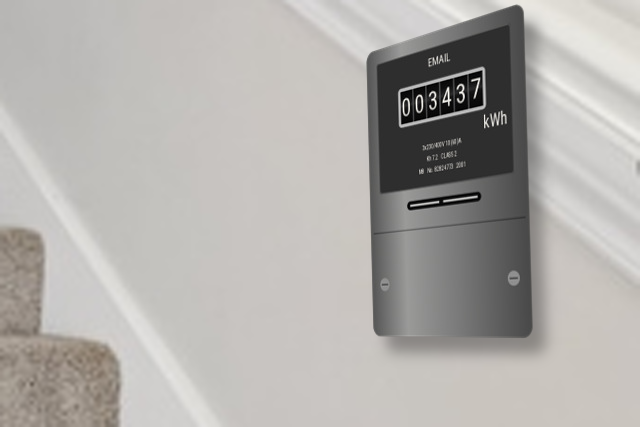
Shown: 3437 kWh
